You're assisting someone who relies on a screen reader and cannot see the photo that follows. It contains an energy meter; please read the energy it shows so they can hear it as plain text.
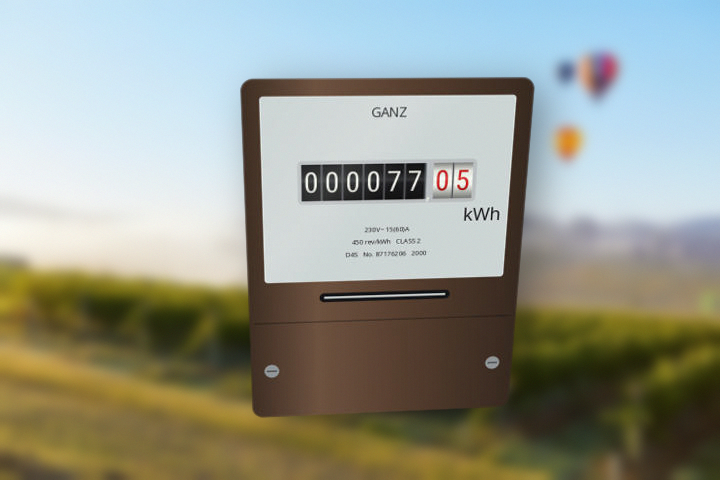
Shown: 77.05 kWh
